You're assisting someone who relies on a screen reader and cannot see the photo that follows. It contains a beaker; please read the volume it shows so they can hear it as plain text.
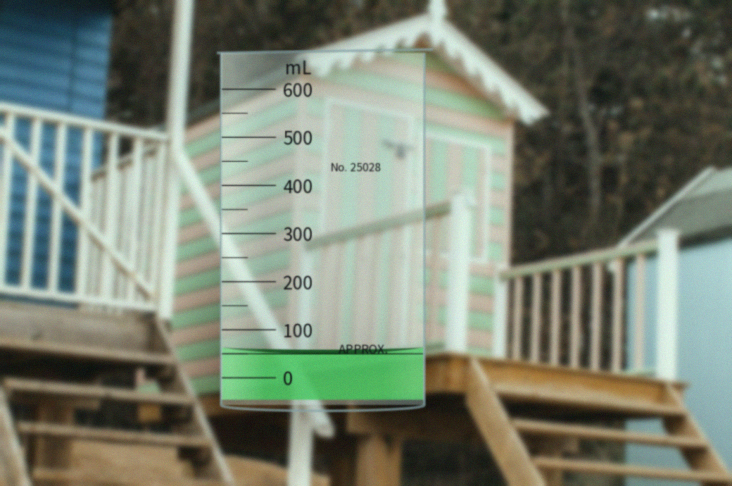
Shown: 50 mL
